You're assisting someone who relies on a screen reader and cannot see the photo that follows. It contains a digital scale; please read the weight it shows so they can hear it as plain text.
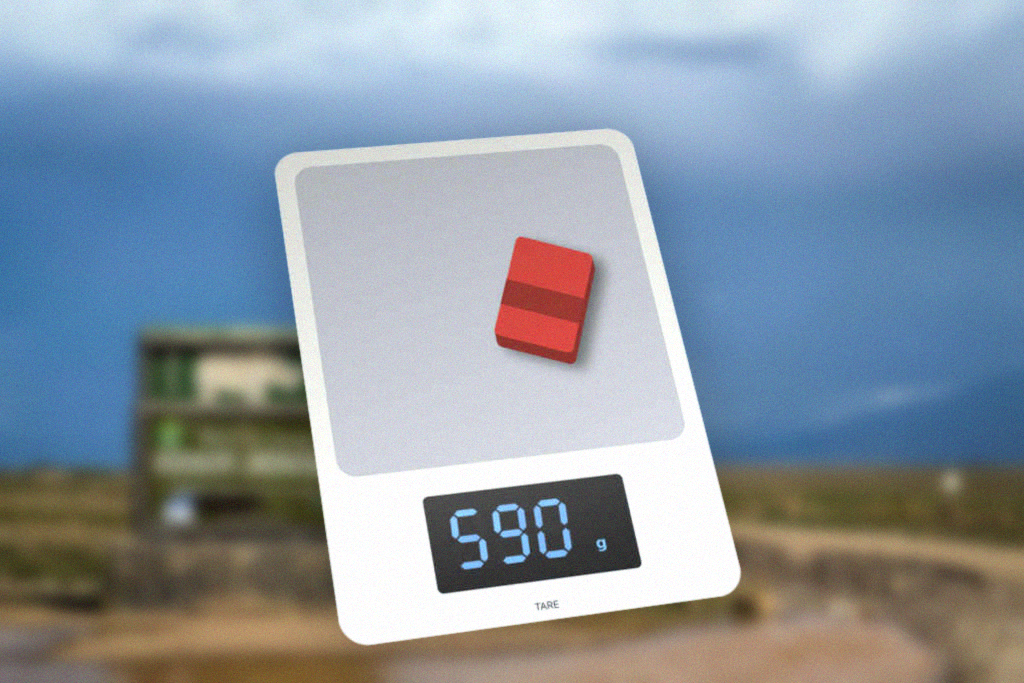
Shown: 590 g
